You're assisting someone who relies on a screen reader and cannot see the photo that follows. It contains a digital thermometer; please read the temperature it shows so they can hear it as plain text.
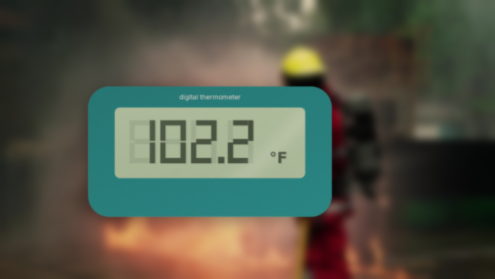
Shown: 102.2 °F
